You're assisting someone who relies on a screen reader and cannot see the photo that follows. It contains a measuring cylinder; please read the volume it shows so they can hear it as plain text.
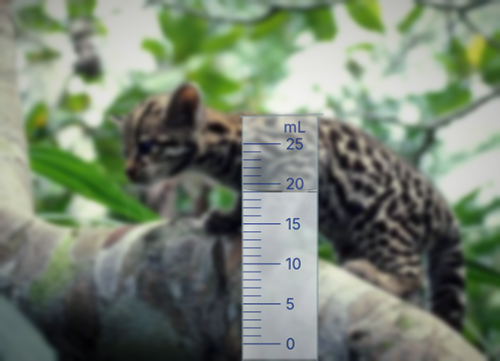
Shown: 19 mL
